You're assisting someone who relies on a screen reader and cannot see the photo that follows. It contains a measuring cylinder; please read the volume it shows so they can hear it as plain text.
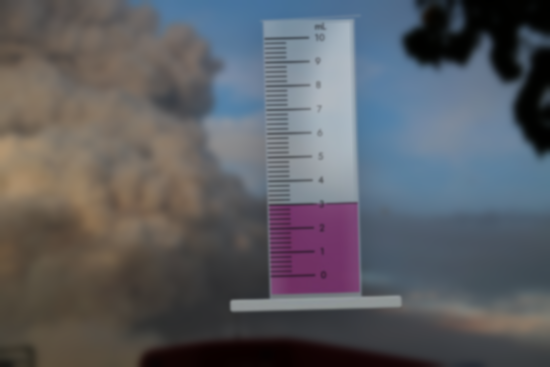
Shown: 3 mL
